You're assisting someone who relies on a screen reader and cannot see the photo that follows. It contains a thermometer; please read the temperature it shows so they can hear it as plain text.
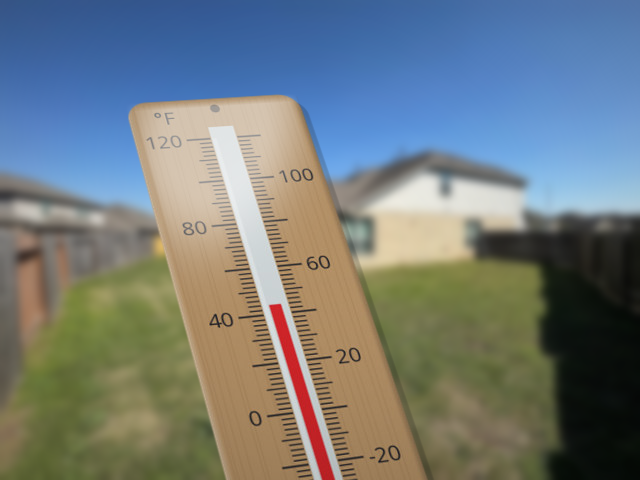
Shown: 44 °F
